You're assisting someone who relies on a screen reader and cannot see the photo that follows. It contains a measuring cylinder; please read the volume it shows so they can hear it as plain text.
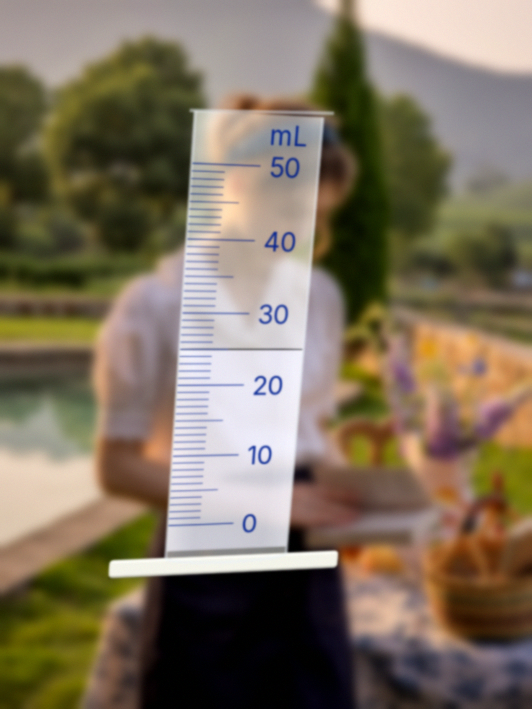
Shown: 25 mL
